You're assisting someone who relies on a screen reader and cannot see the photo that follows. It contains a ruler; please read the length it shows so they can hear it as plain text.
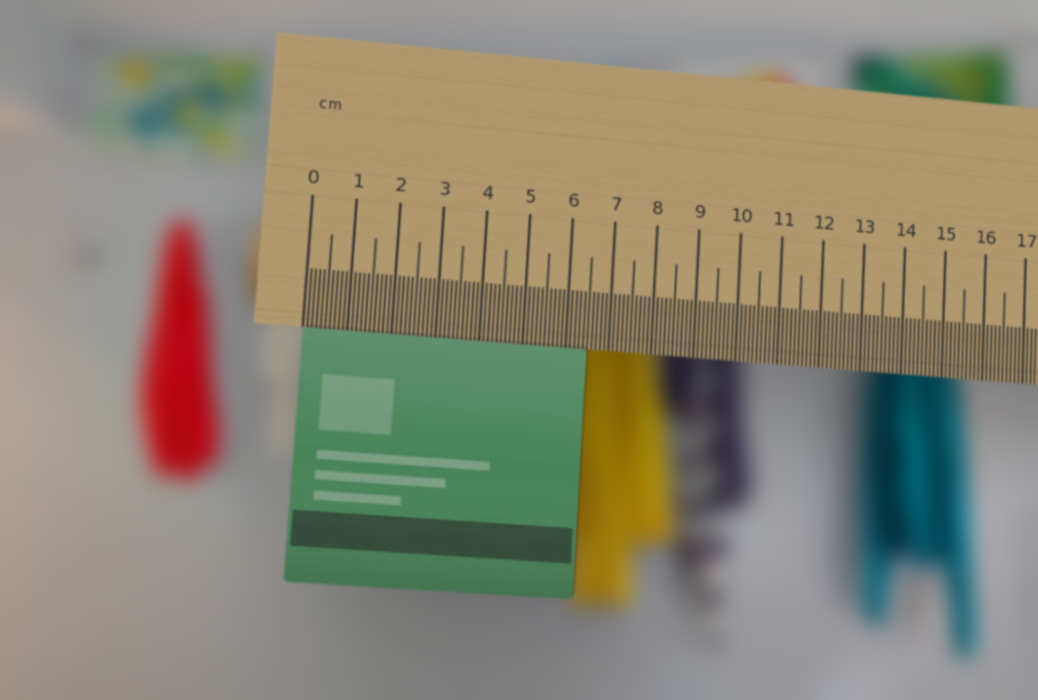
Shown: 6.5 cm
